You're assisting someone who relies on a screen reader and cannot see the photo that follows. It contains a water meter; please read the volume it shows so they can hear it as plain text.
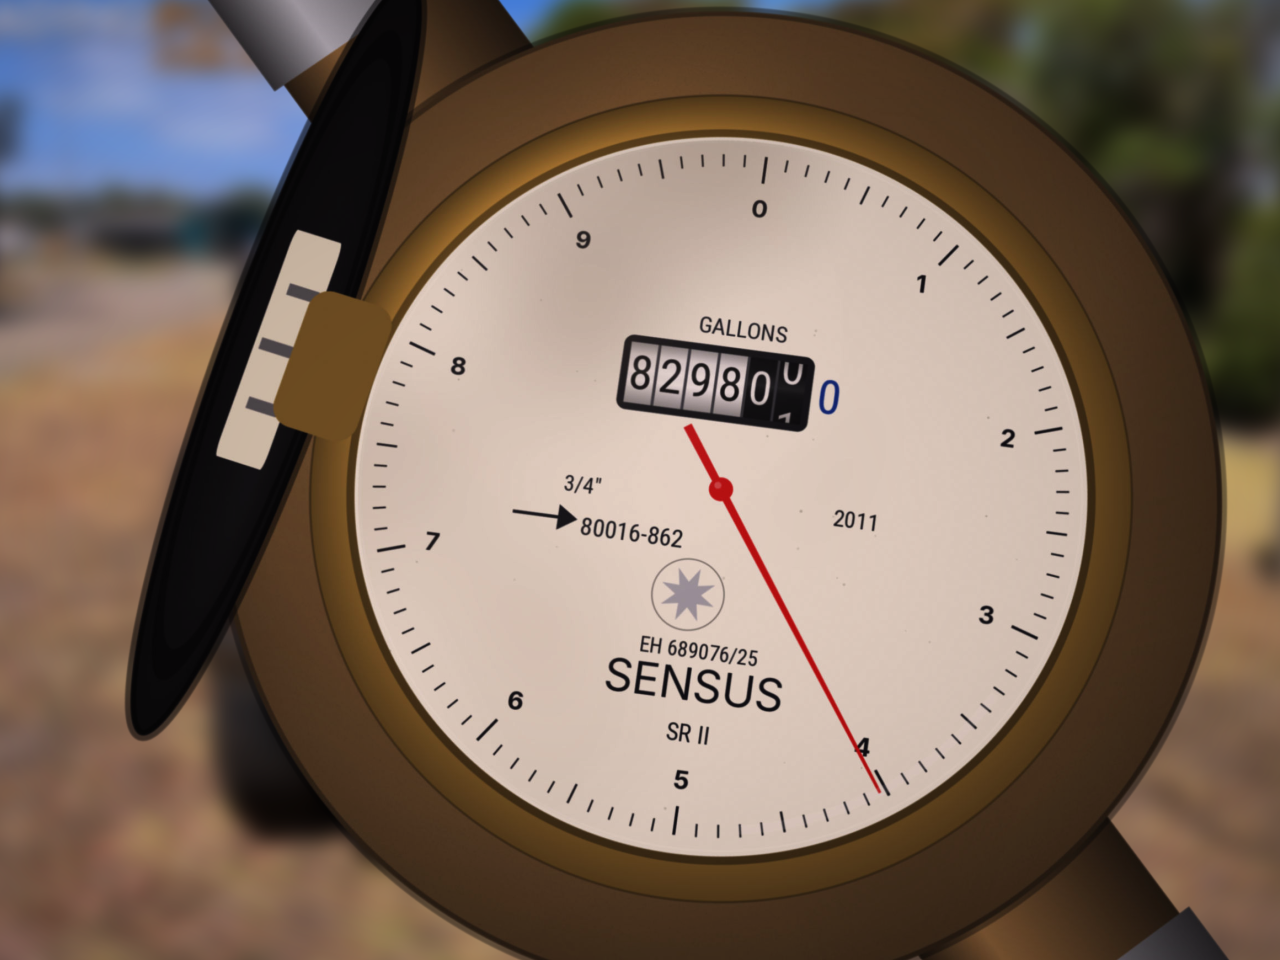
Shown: 8298004.0 gal
